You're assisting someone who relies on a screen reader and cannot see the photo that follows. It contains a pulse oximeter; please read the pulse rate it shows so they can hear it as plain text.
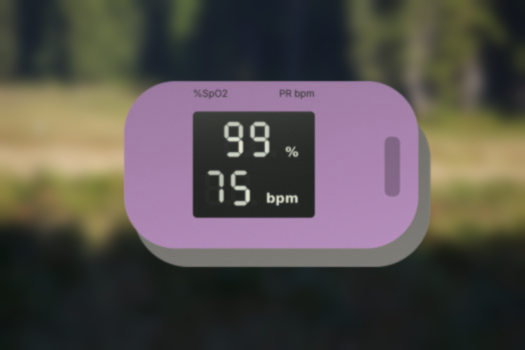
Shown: 75 bpm
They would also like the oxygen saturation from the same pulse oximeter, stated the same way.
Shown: 99 %
